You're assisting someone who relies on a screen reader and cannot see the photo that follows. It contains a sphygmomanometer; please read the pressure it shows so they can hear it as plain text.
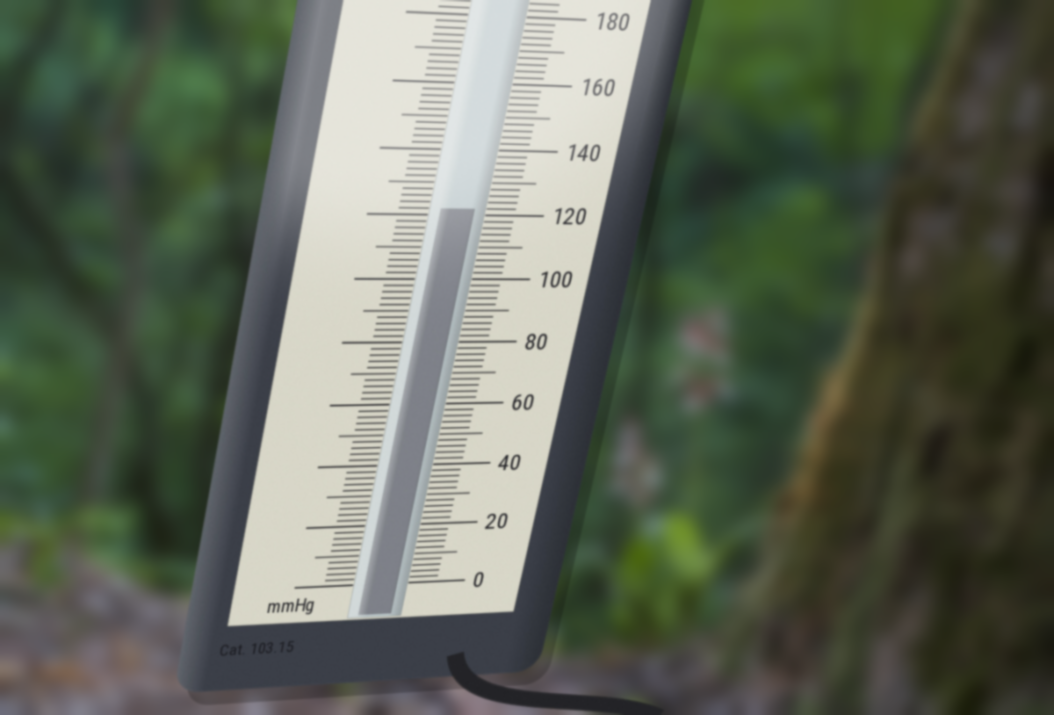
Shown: 122 mmHg
